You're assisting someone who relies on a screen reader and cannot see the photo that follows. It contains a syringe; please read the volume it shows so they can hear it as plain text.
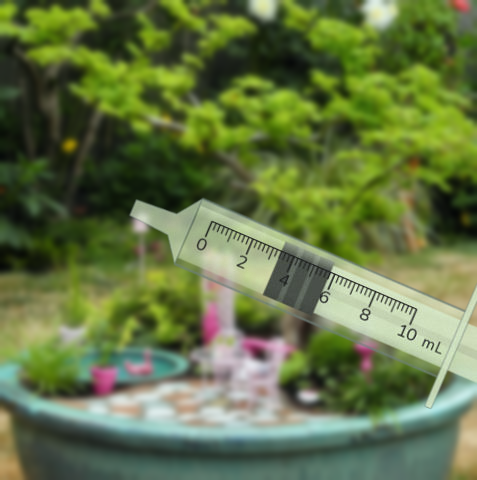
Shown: 3.4 mL
